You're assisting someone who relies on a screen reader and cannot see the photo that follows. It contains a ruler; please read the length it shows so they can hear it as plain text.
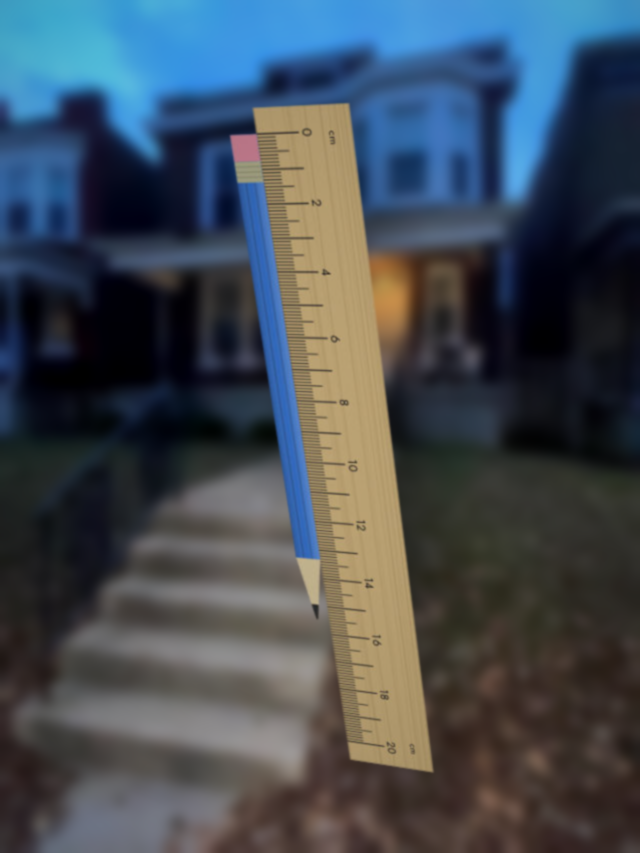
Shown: 15.5 cm
